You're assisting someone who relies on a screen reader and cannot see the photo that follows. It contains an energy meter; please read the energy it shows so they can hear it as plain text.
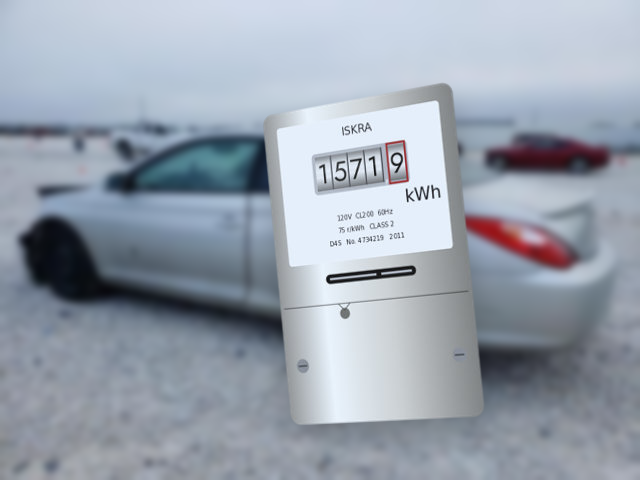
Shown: 1571.9 kWh
